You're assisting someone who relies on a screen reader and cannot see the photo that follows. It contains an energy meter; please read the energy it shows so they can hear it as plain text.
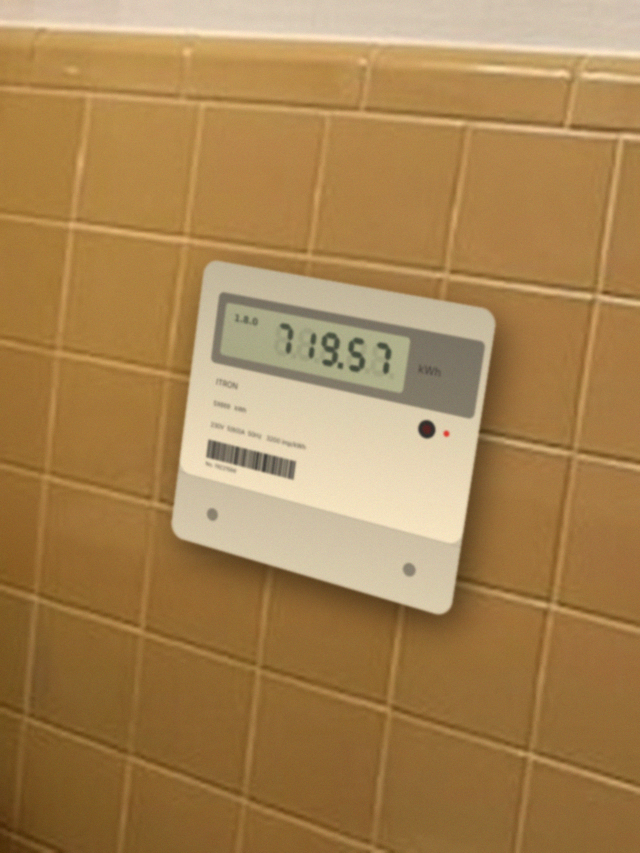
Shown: 719.57 kWh
